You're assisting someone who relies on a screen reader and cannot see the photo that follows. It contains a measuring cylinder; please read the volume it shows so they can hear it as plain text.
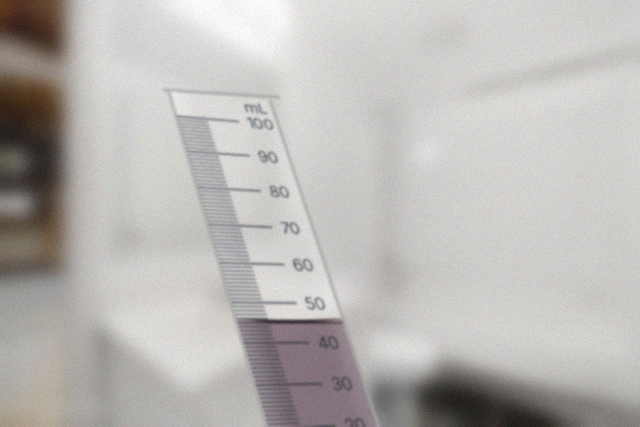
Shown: 45 mL
